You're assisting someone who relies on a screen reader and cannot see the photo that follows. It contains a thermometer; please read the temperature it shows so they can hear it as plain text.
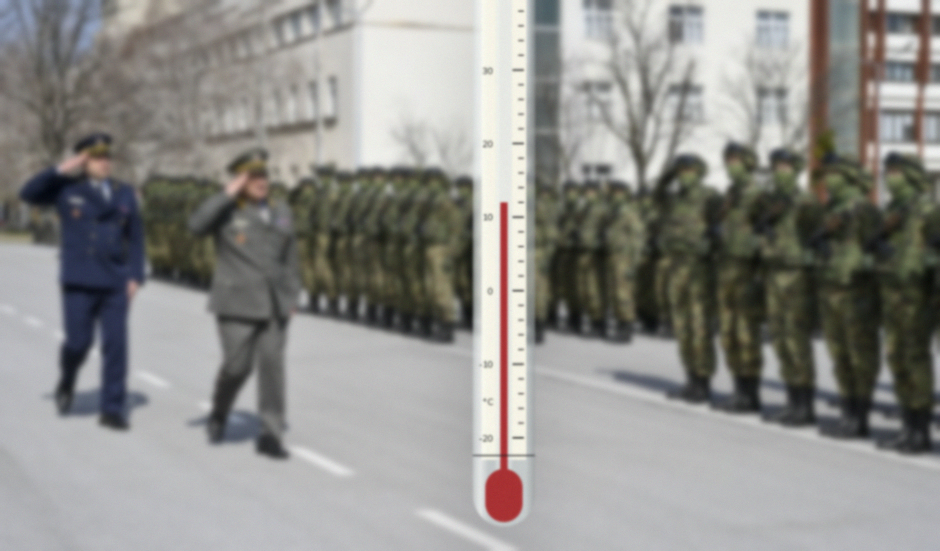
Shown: 12 °C
